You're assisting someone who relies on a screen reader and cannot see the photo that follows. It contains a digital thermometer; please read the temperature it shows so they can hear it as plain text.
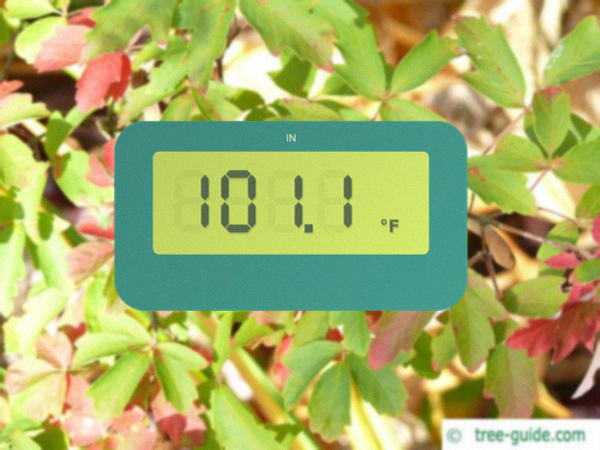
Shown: 101.1 °F
